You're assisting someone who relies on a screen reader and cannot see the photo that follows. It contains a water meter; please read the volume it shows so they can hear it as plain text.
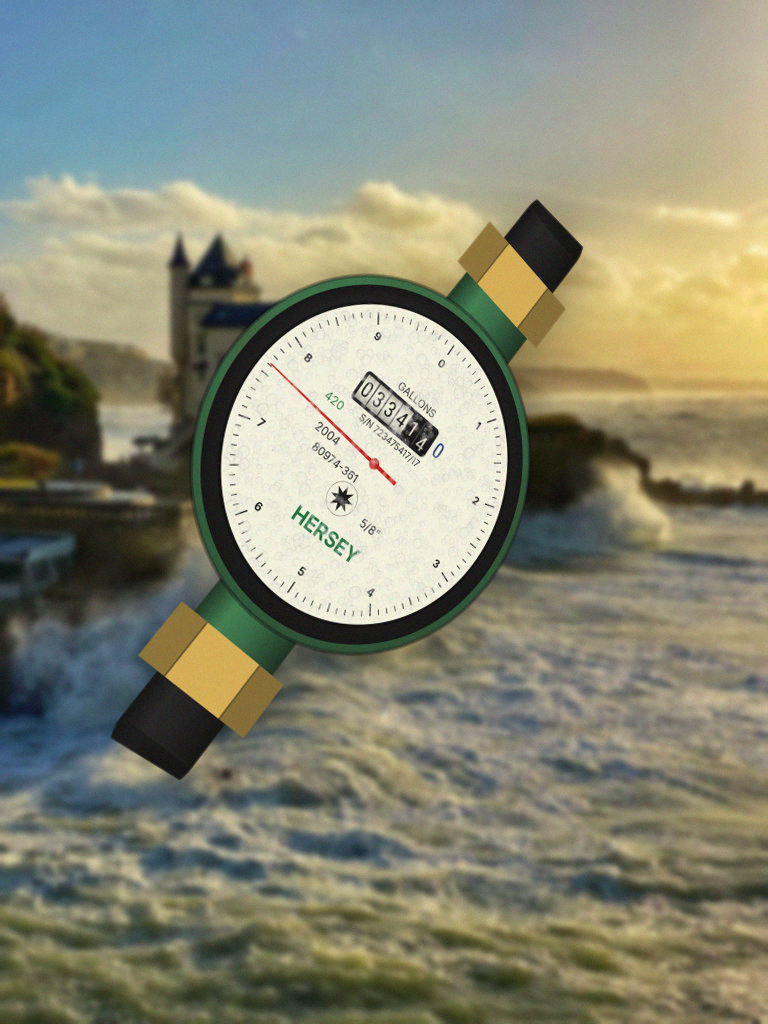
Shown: 334137.6 gal
